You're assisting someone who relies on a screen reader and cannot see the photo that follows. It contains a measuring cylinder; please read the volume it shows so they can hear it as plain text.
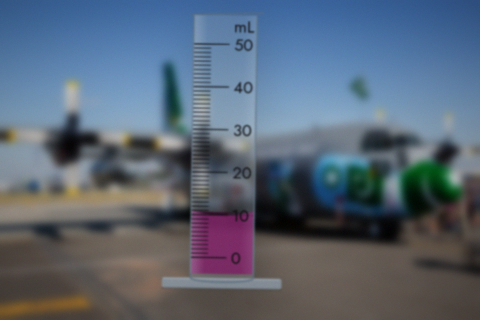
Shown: 10 mL
